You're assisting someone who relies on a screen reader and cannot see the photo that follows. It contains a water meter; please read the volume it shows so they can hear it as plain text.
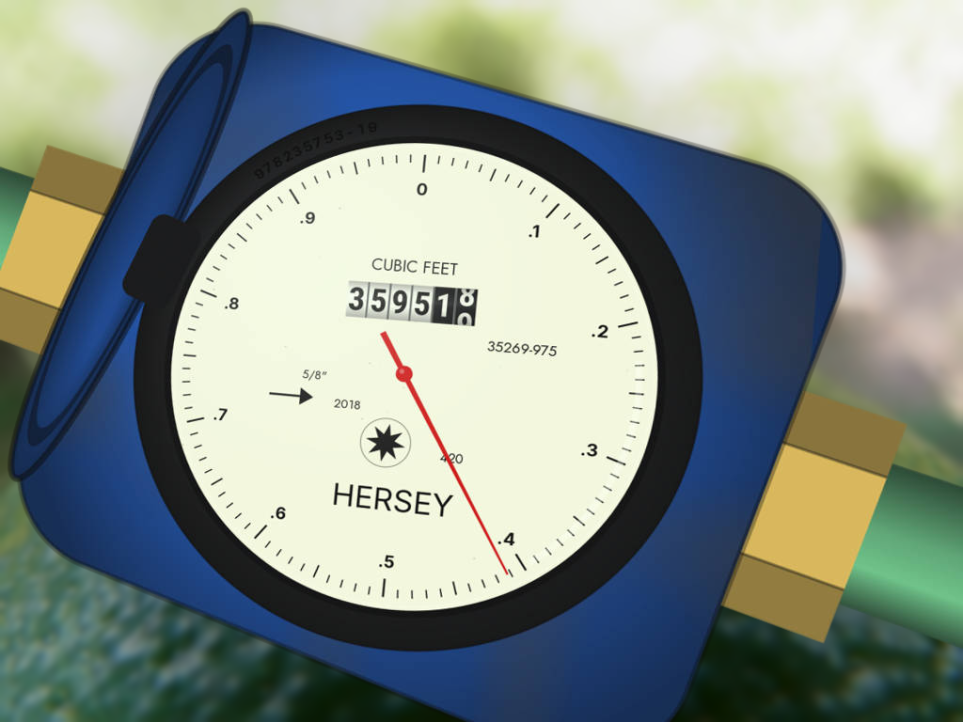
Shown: 359518.41 ft³
